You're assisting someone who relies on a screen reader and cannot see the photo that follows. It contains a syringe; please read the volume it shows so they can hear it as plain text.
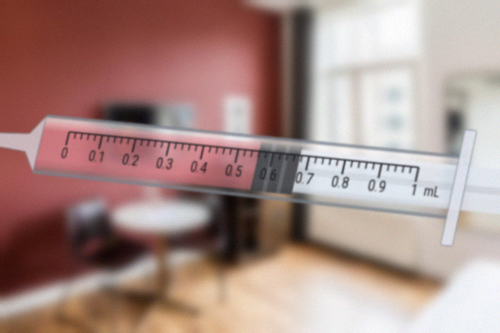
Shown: 0.56 mL
